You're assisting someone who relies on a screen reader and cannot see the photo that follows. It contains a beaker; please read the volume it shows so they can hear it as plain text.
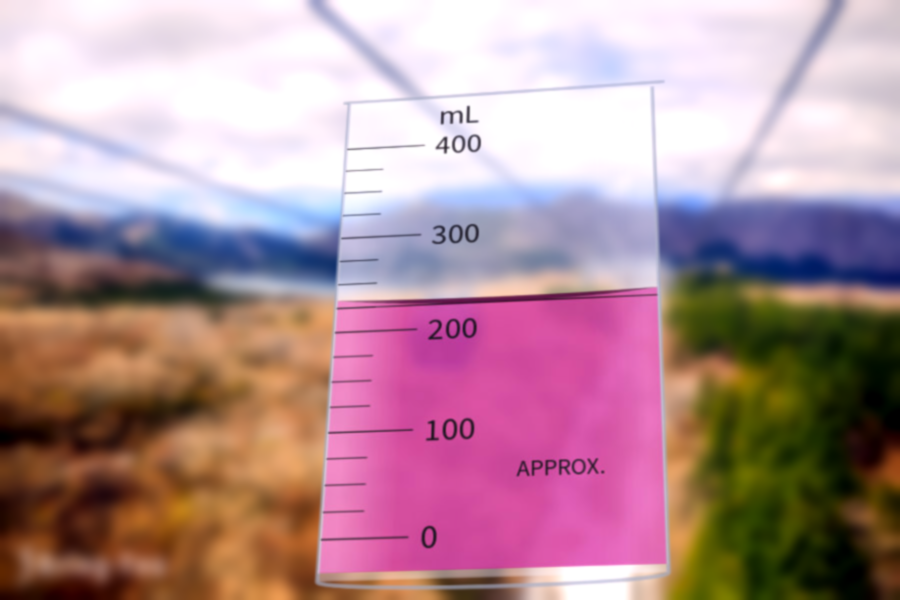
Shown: 225 mL
